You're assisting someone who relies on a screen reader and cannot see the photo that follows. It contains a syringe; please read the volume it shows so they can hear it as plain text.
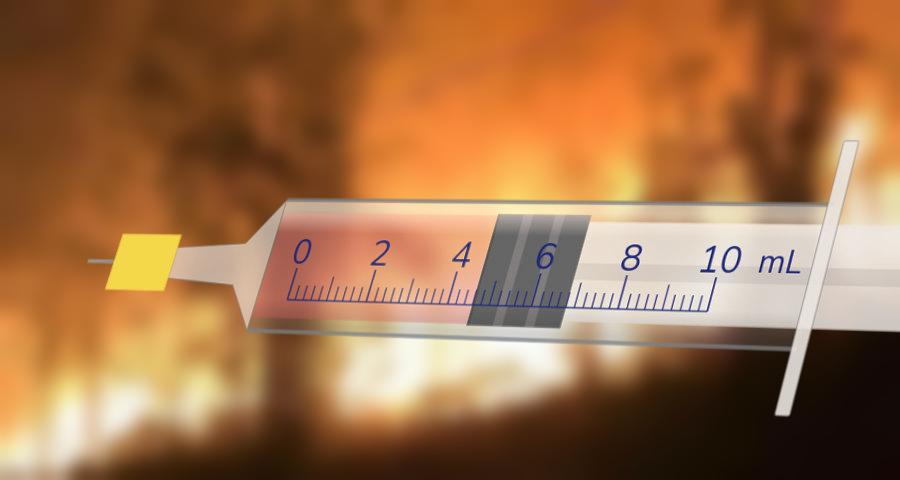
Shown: 4.6 mL
